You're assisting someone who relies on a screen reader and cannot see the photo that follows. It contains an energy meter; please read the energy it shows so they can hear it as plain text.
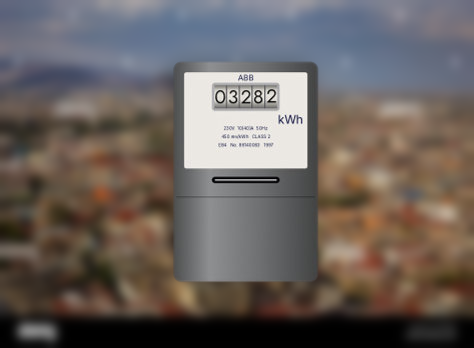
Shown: 3282 kWh
